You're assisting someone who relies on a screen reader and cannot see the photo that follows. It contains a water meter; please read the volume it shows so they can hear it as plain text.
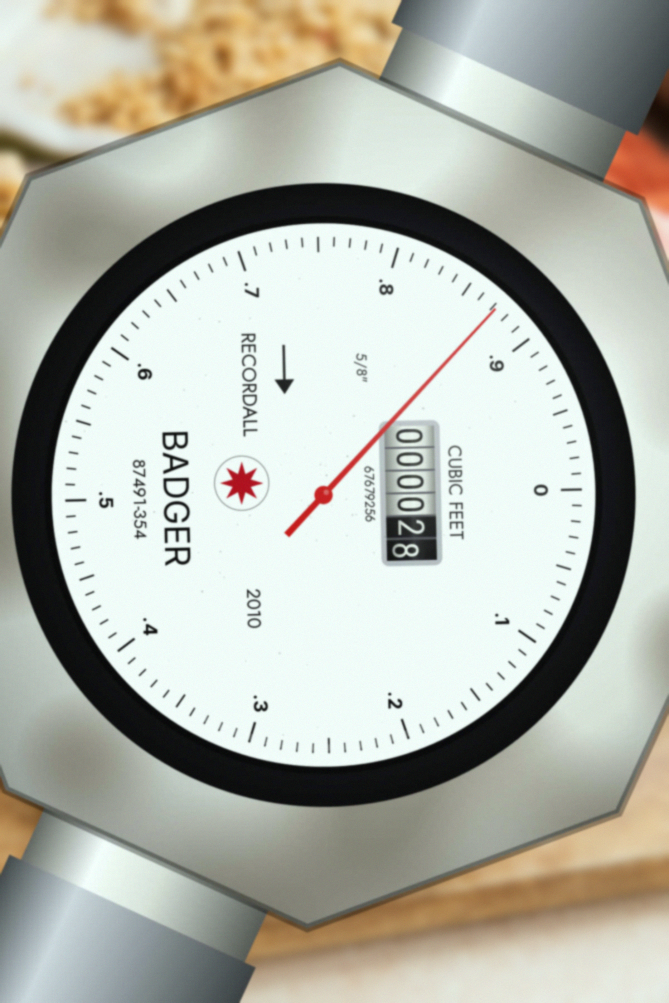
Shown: 27.87 ft³
